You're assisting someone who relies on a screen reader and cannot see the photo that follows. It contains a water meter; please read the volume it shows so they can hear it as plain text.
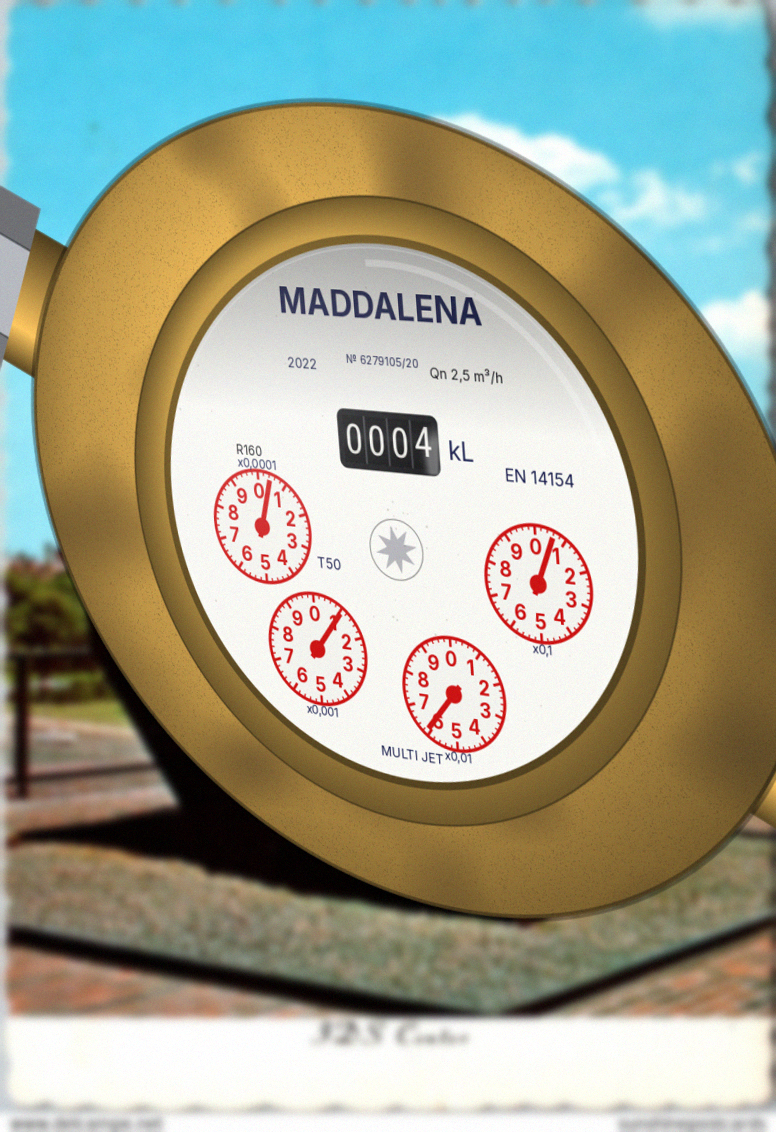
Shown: 4.0610 kL
